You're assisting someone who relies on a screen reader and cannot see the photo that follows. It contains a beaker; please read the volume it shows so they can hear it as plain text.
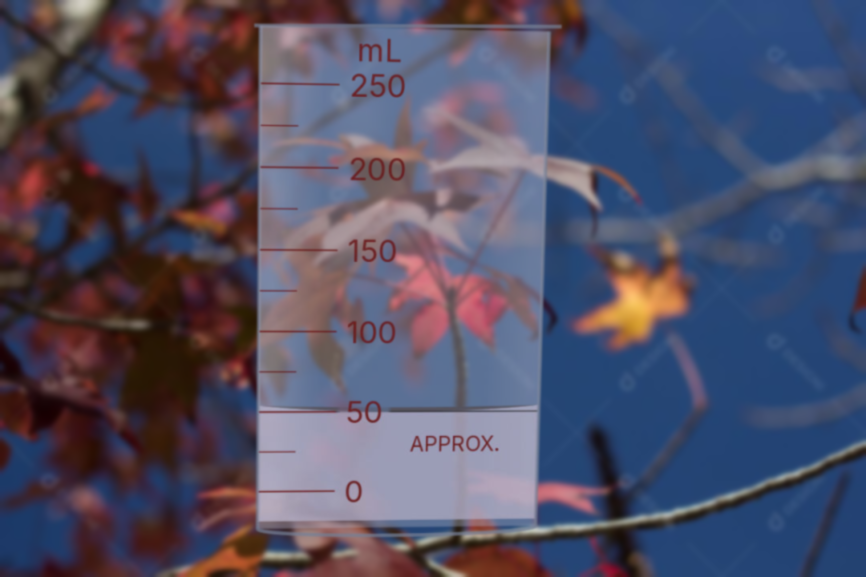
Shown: 50 mL
